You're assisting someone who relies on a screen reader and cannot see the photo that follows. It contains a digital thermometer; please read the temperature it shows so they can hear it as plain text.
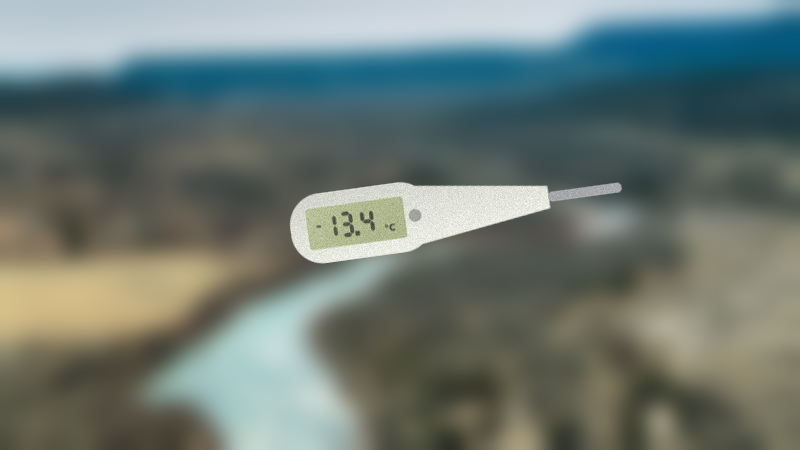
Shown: -13.4 °C
